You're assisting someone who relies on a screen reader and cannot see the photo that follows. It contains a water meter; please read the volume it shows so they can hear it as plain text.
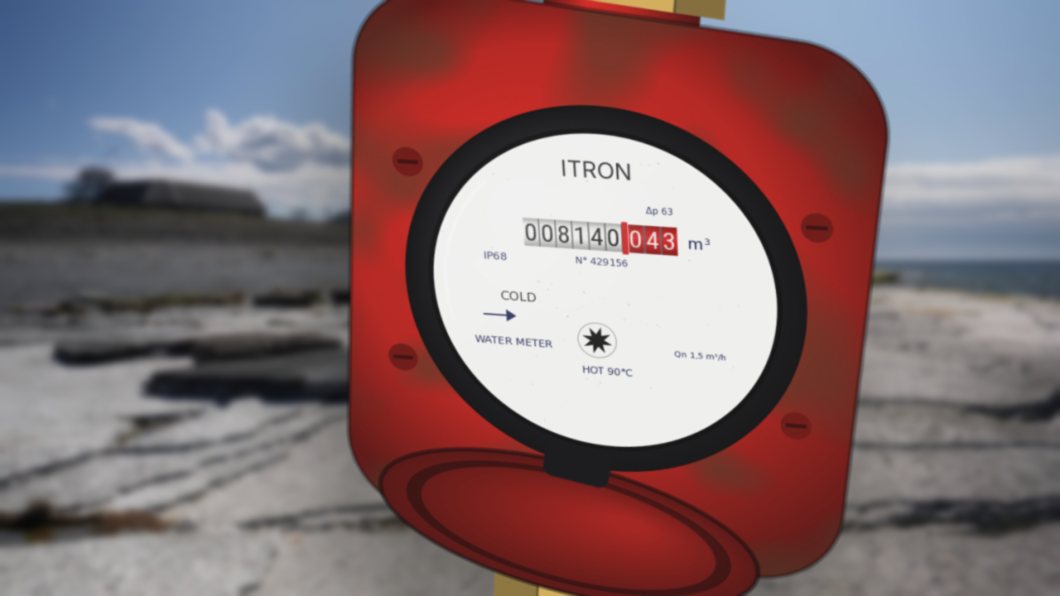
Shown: 8140.043 m³
